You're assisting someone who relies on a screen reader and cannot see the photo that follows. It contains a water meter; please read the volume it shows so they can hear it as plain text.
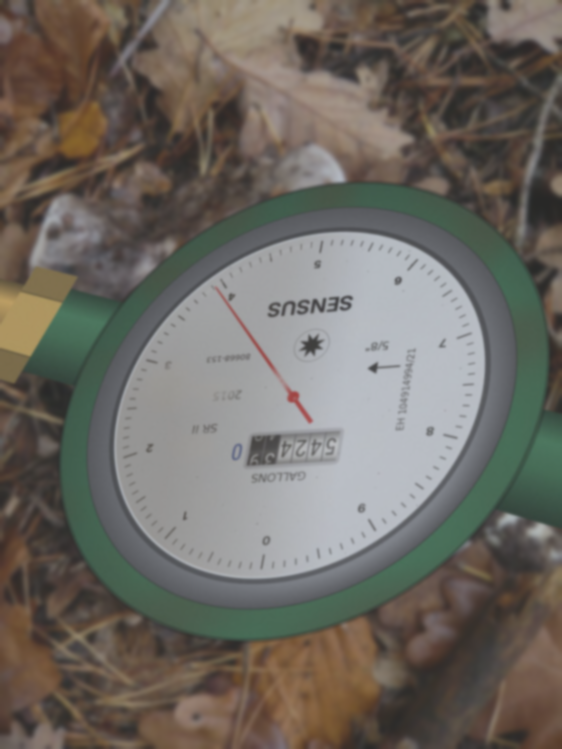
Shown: 5424393.9 gal
